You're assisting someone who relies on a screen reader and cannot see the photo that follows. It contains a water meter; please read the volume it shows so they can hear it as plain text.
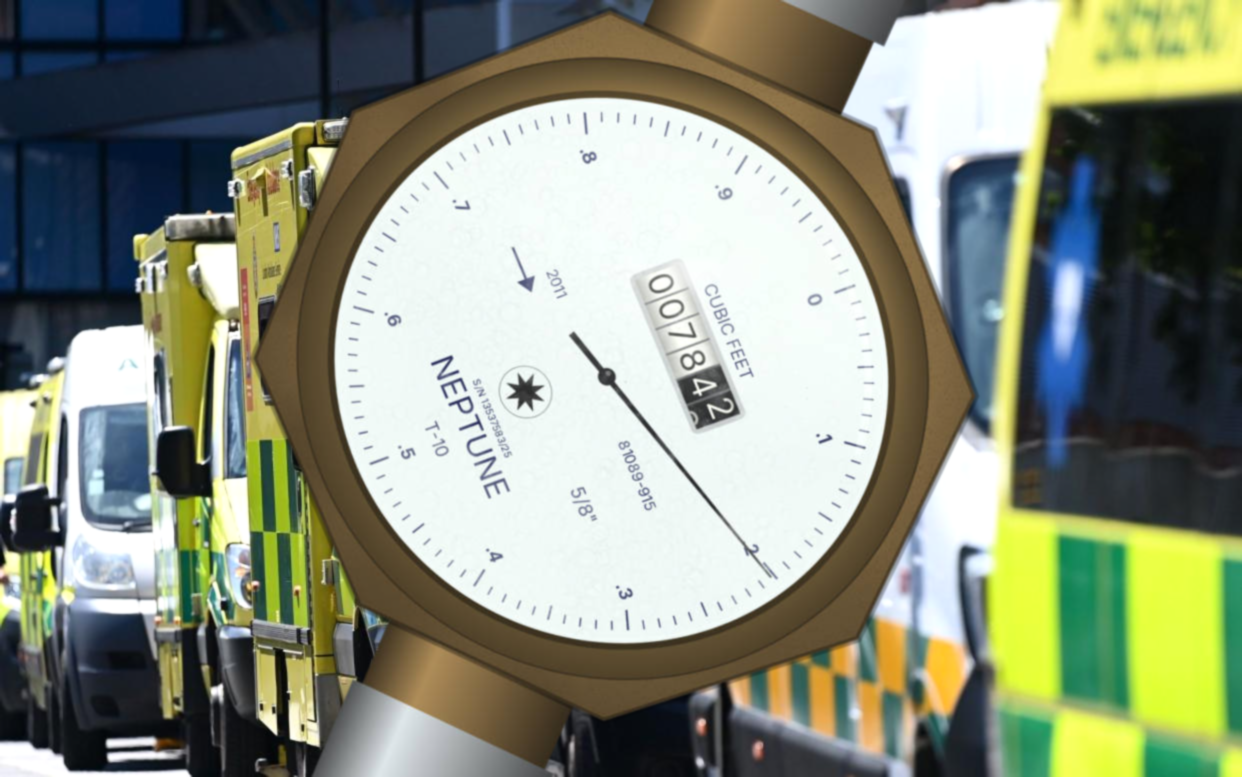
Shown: 7842.20 ft³
